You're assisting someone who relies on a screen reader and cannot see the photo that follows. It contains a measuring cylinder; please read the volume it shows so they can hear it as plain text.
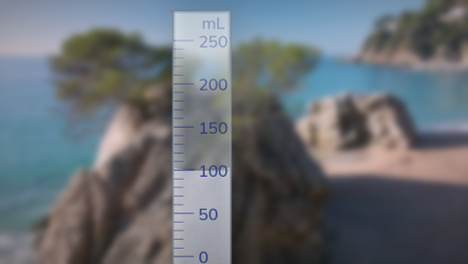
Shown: 100 mL
